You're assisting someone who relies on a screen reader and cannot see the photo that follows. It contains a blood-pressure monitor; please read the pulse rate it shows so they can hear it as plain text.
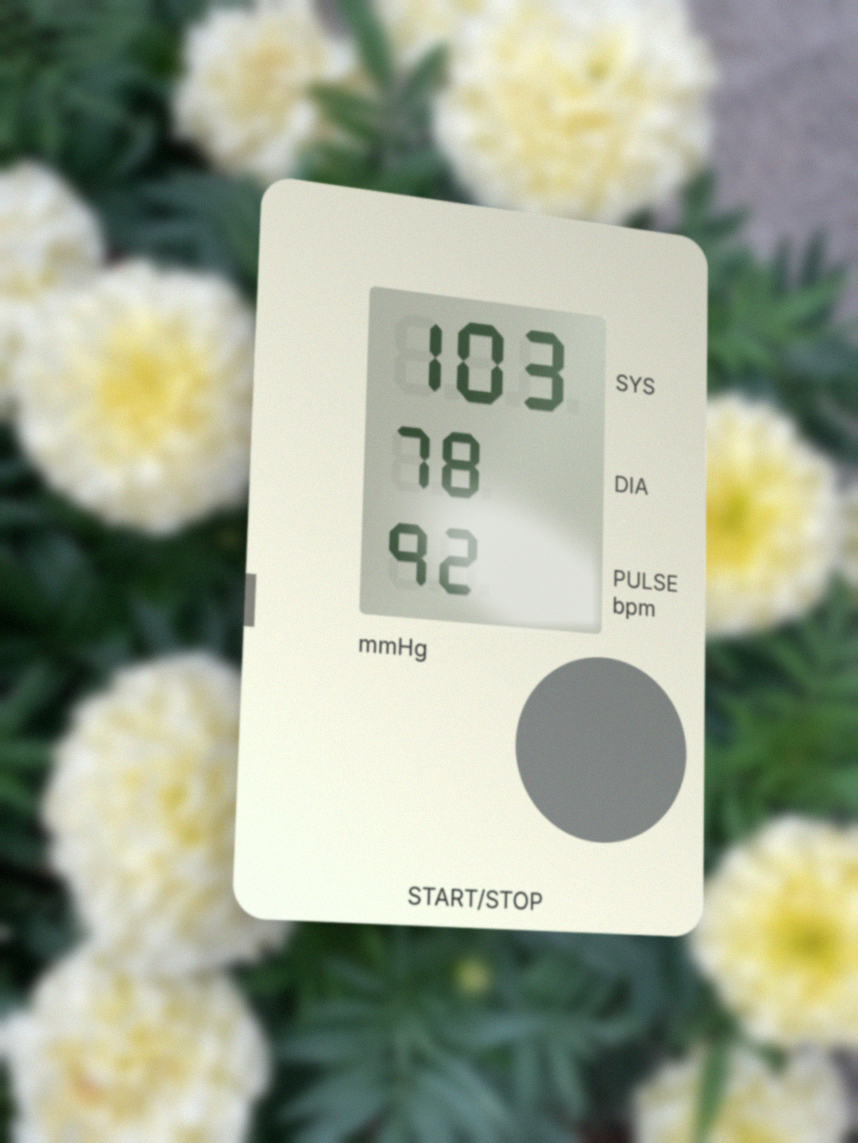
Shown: 92 bpm
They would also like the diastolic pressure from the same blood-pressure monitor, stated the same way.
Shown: 78 mmHg
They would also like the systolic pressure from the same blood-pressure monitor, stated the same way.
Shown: 103 mmHg
